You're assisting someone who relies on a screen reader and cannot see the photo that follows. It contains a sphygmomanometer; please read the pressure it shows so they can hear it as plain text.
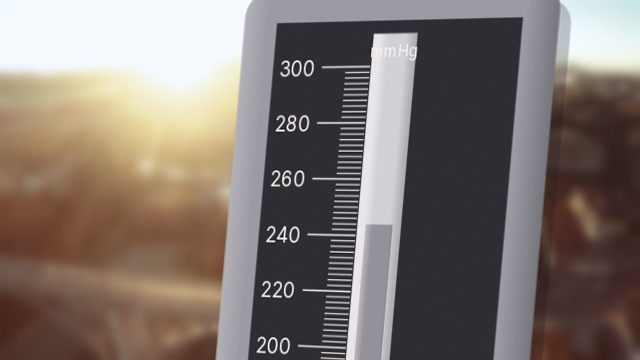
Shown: 244 mmHg
